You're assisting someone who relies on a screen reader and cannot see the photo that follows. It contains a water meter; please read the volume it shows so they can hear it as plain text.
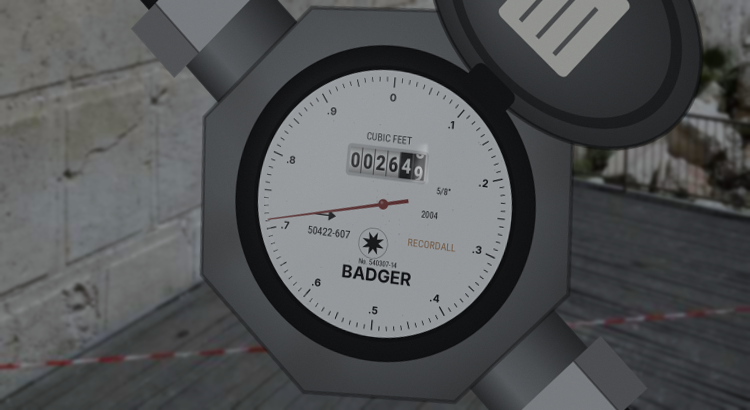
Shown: 2648.71 ft³
